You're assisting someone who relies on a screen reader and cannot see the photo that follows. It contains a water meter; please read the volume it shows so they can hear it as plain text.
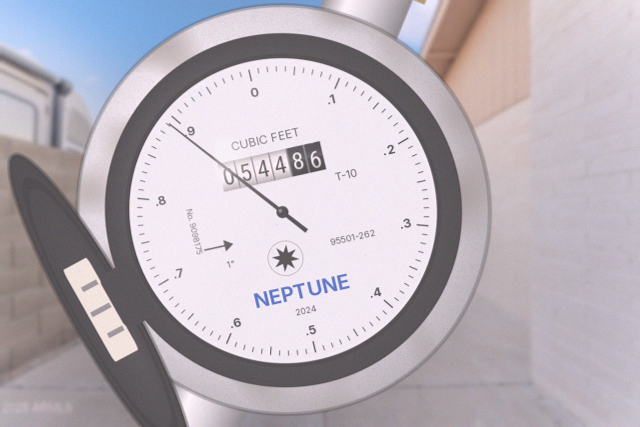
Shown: 54485.89 ft³
